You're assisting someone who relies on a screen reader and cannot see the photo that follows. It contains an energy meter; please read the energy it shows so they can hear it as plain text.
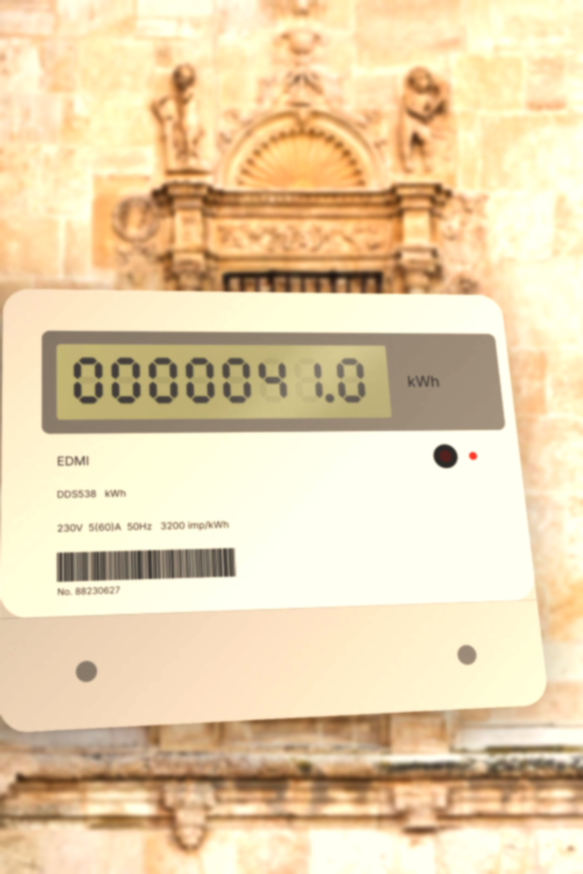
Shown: 41.0 kWh
